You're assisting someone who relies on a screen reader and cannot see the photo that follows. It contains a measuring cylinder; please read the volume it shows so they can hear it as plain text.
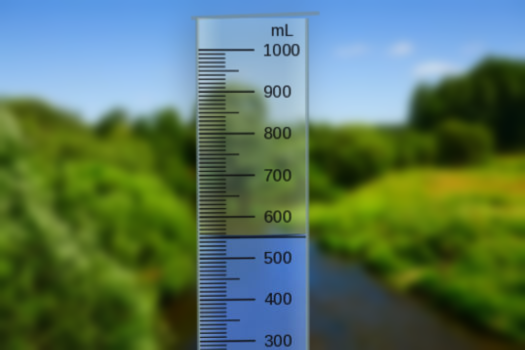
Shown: 550 mL
